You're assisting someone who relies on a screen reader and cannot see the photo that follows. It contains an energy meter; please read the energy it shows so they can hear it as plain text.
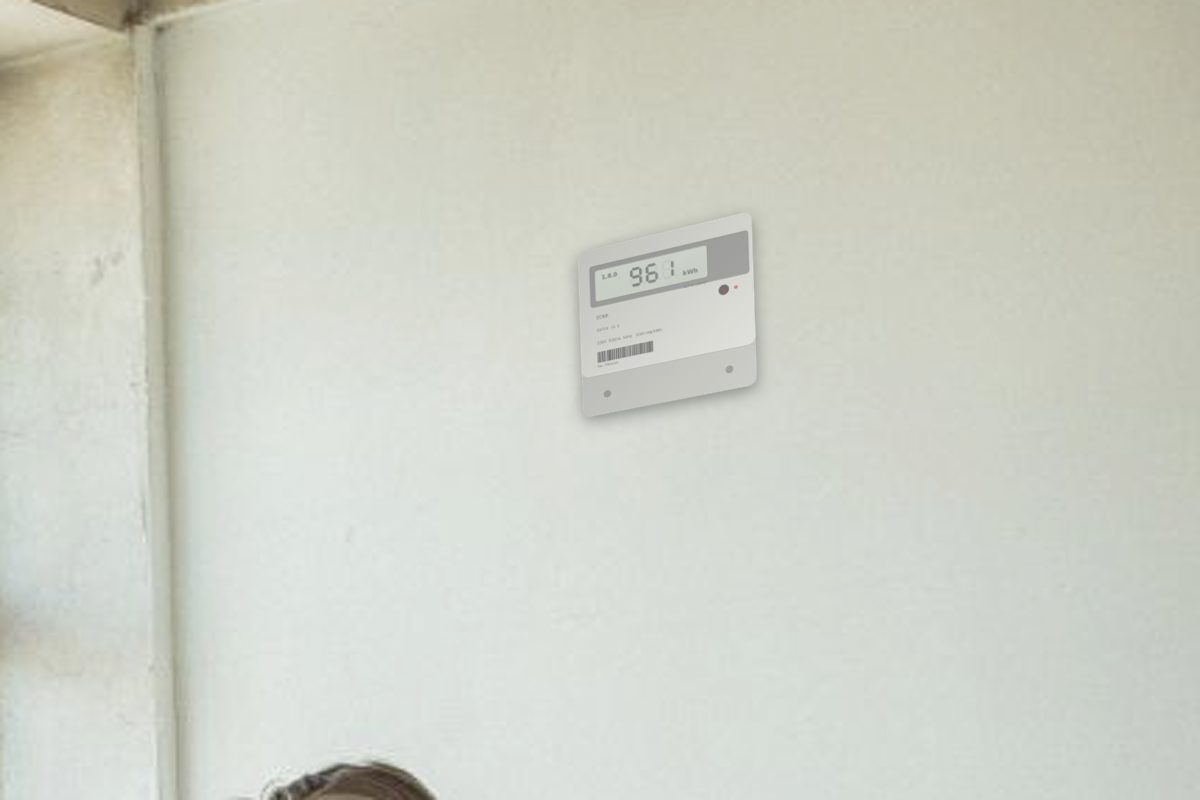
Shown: 961 kWh
